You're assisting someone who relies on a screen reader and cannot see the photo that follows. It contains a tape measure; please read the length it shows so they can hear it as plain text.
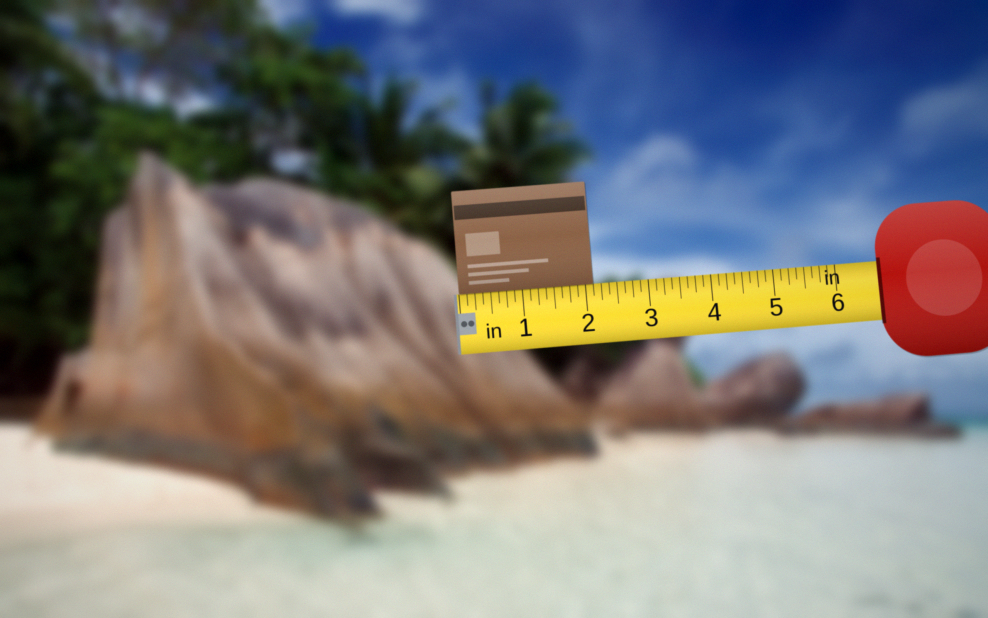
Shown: 2.125 in
